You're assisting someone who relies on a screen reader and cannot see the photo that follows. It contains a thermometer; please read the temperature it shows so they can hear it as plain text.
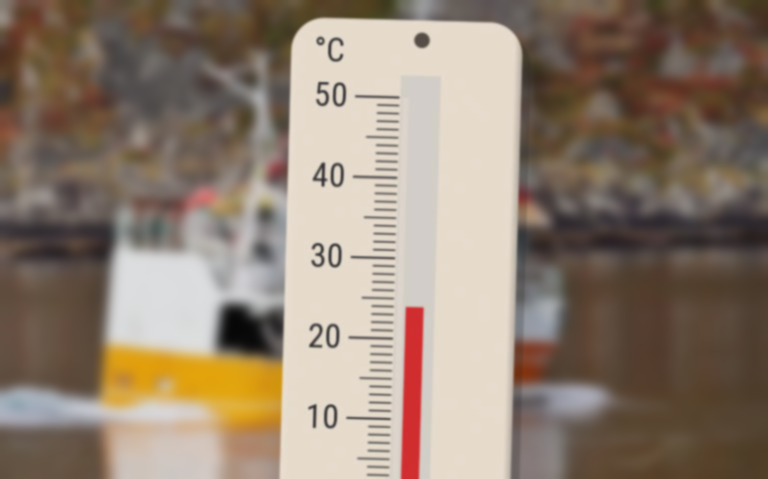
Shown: 24 °C
